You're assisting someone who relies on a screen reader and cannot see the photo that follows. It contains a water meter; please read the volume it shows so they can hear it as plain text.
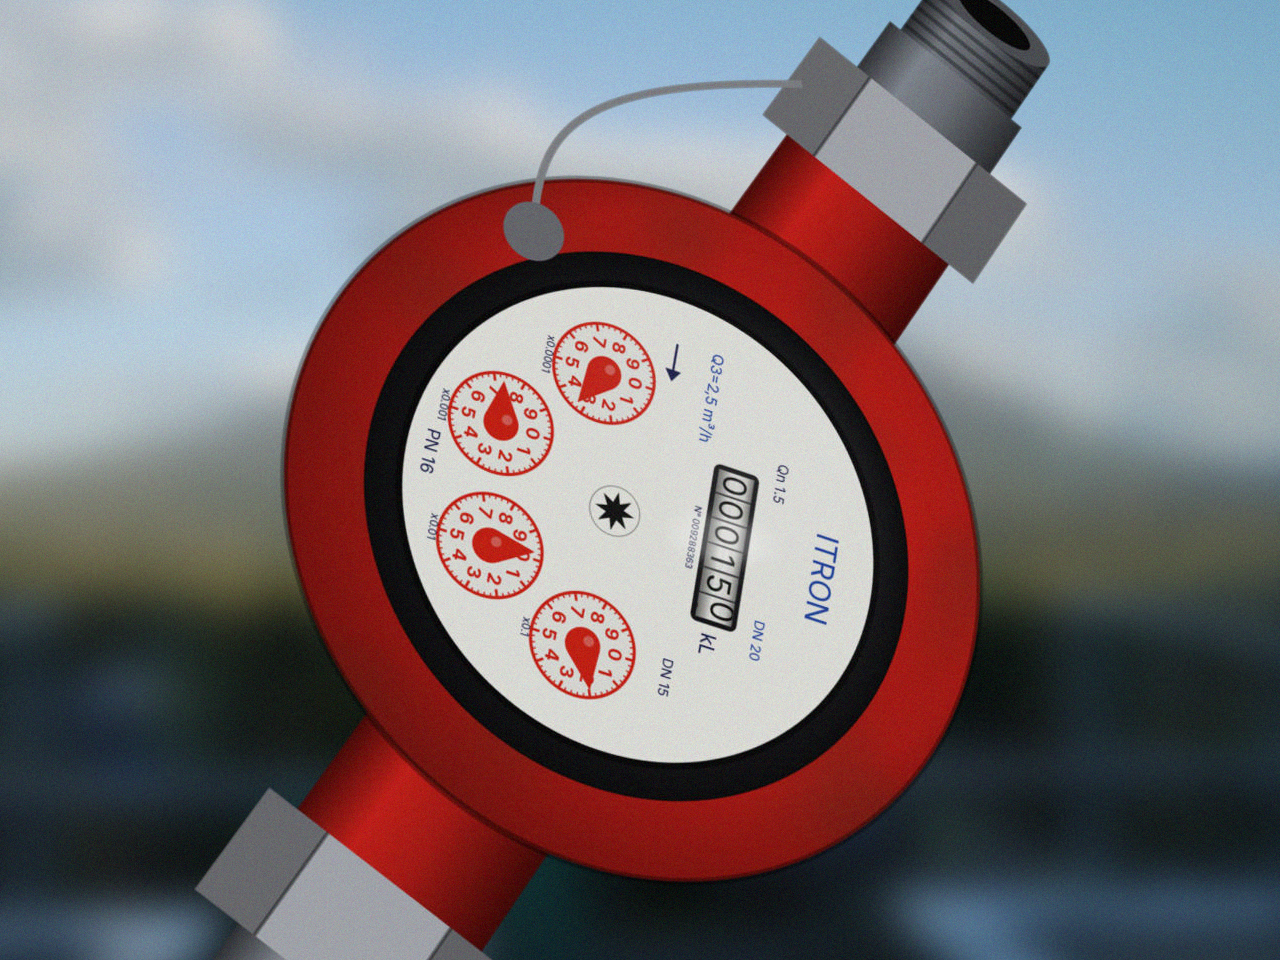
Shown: 150.1973 kL
